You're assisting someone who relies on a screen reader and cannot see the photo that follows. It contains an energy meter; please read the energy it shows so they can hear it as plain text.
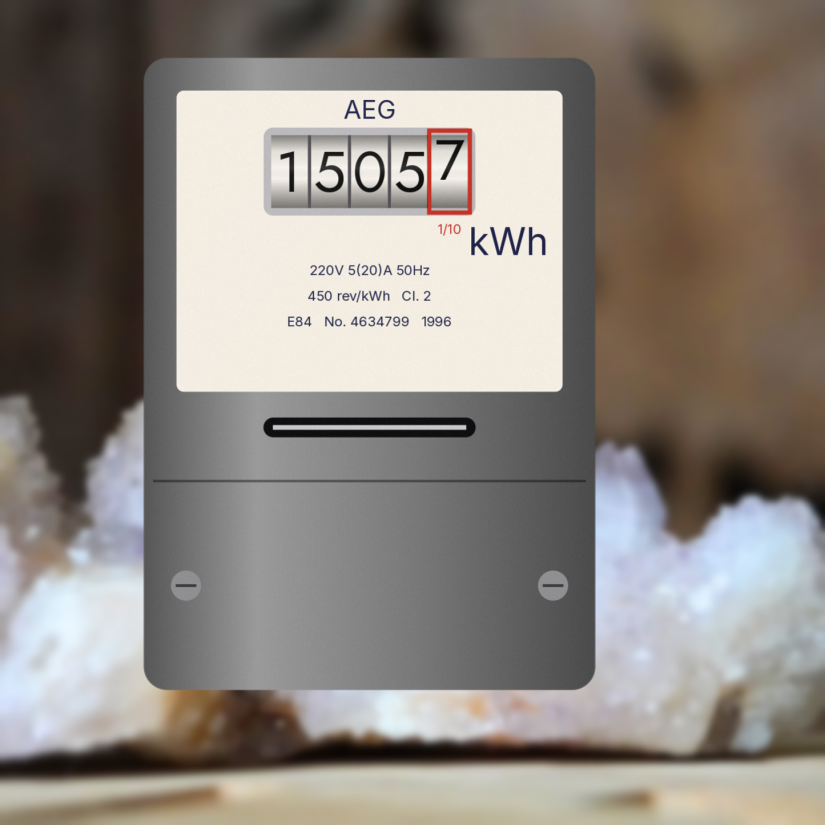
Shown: 1505.7 kWh
